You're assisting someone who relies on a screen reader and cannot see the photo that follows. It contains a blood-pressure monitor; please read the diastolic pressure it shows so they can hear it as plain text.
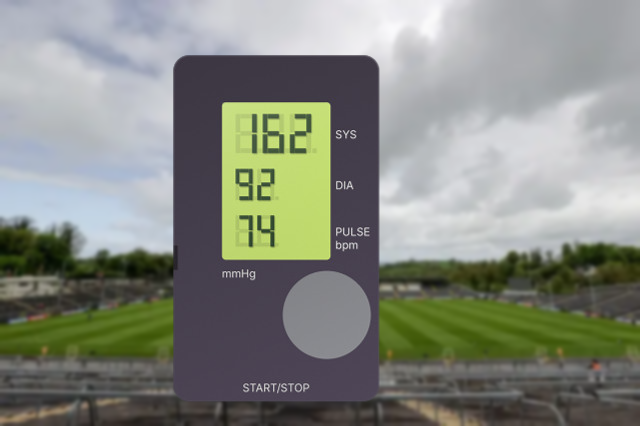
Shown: 92 mmHg
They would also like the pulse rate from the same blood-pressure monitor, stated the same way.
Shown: 74 bpm
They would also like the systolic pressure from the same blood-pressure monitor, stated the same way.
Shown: 162 mmHg
